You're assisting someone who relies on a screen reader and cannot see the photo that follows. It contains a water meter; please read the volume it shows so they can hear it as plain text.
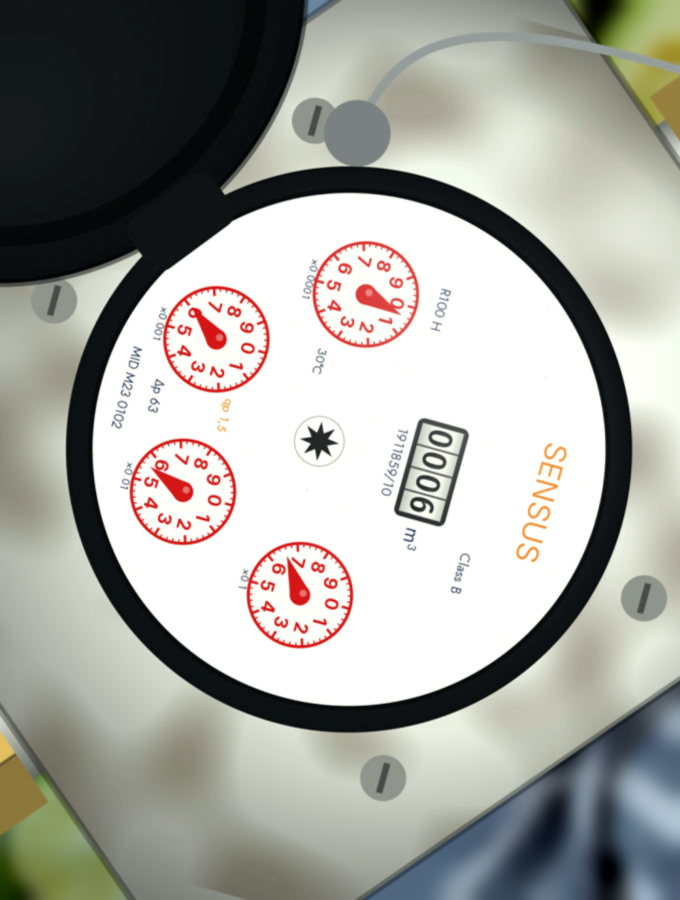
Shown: 6.6560 m³
